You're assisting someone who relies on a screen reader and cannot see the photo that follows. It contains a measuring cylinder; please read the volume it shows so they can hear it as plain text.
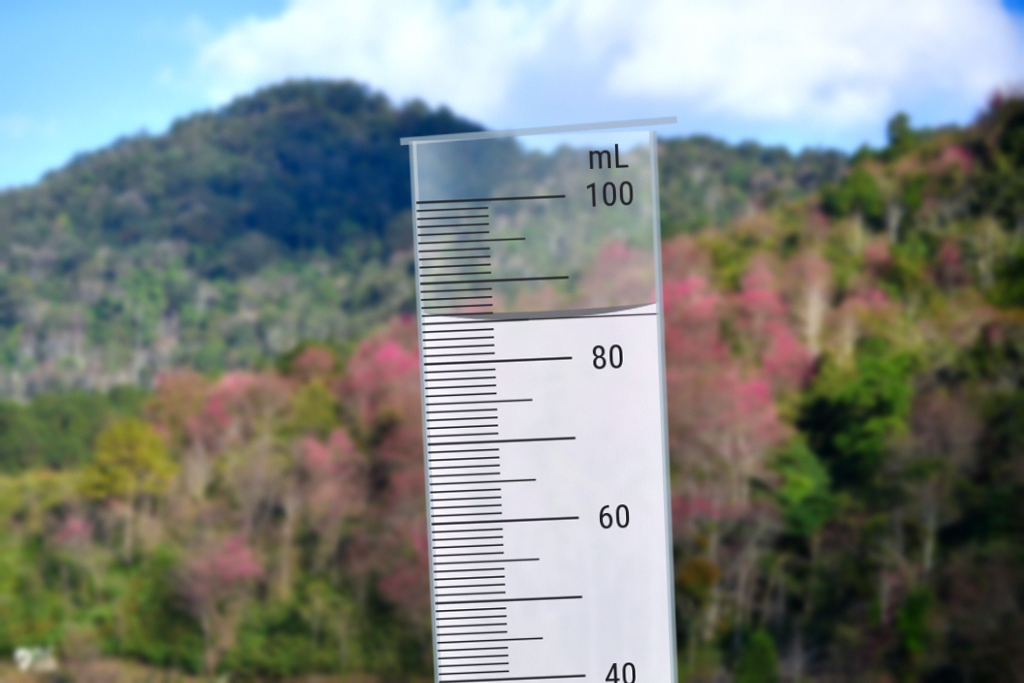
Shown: 85 mL
